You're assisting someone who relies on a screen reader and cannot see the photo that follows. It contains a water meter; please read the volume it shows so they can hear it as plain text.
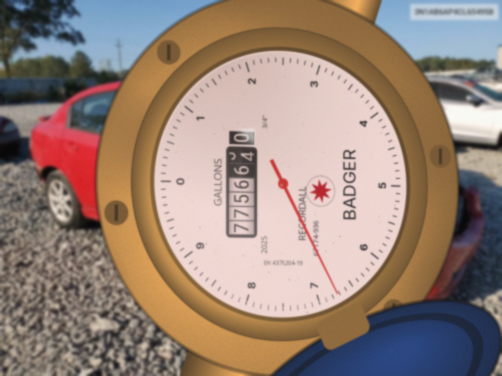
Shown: 7756636.7 gal
